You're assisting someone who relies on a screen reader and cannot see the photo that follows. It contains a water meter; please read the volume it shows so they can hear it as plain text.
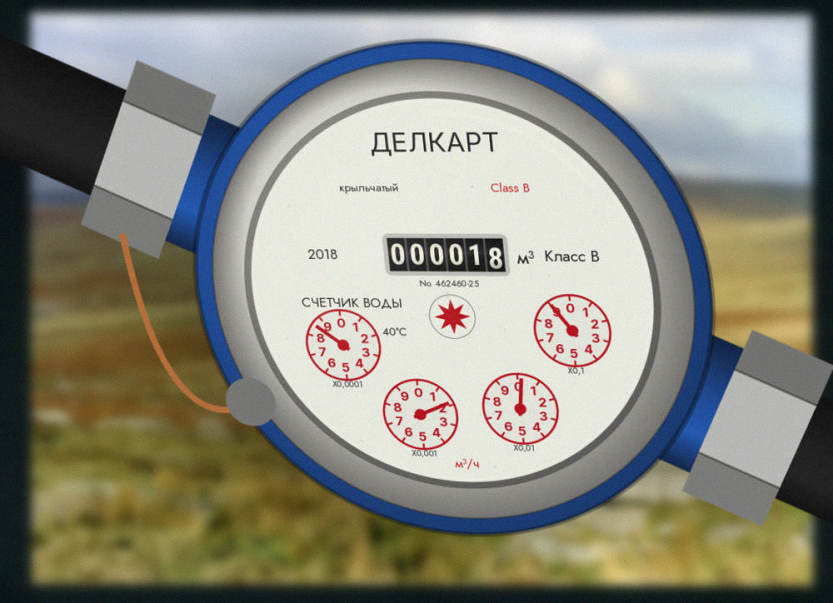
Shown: 17.9018 m³
